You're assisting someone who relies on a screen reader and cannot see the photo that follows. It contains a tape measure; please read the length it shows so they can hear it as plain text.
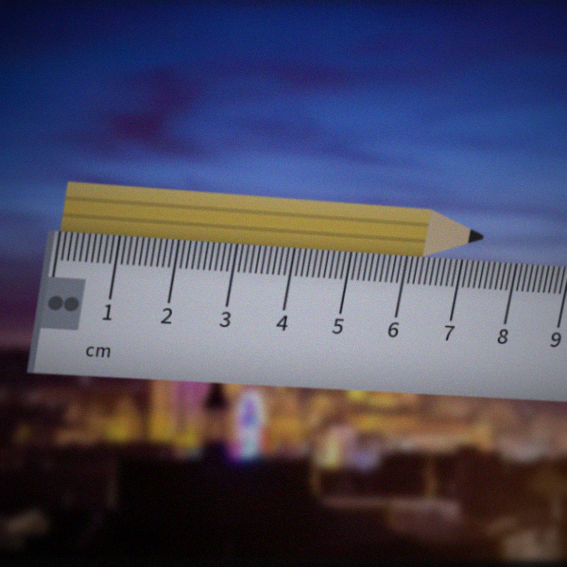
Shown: 7.3 cm
